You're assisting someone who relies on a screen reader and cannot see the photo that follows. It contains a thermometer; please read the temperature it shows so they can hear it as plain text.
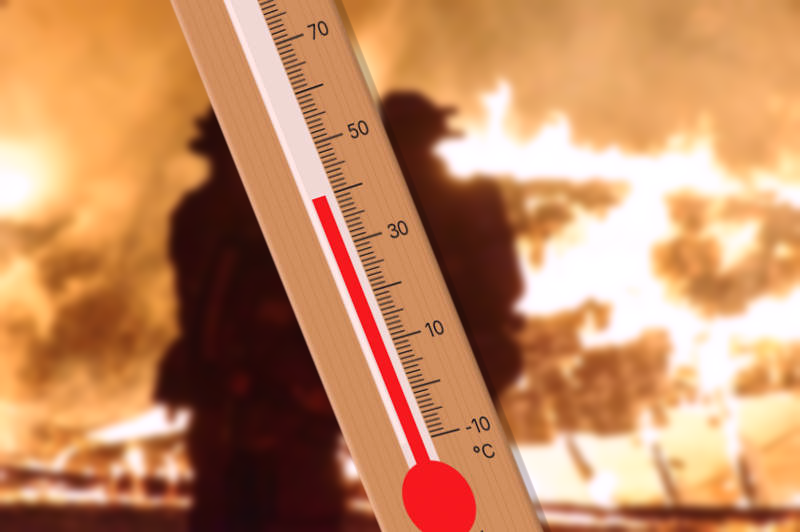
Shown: 40 °C
